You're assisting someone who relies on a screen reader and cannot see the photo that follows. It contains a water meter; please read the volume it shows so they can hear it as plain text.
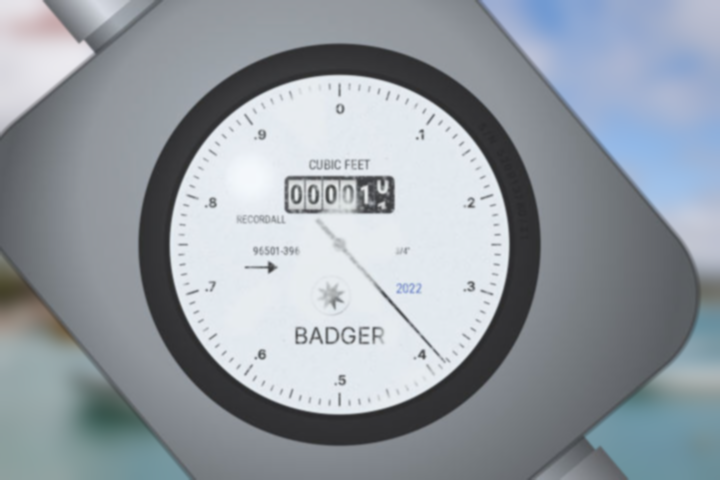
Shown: 10.38 ft³
